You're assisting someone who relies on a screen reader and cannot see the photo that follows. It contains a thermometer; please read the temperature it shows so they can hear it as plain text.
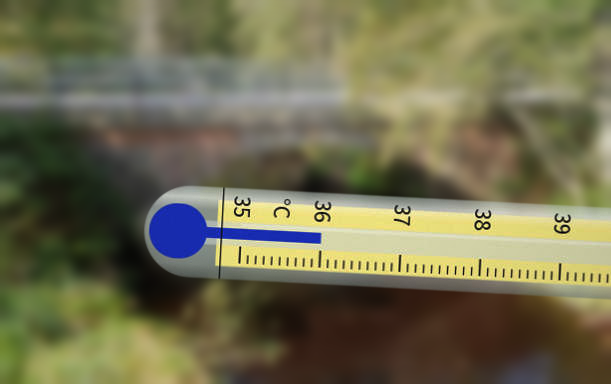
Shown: 36 °C
